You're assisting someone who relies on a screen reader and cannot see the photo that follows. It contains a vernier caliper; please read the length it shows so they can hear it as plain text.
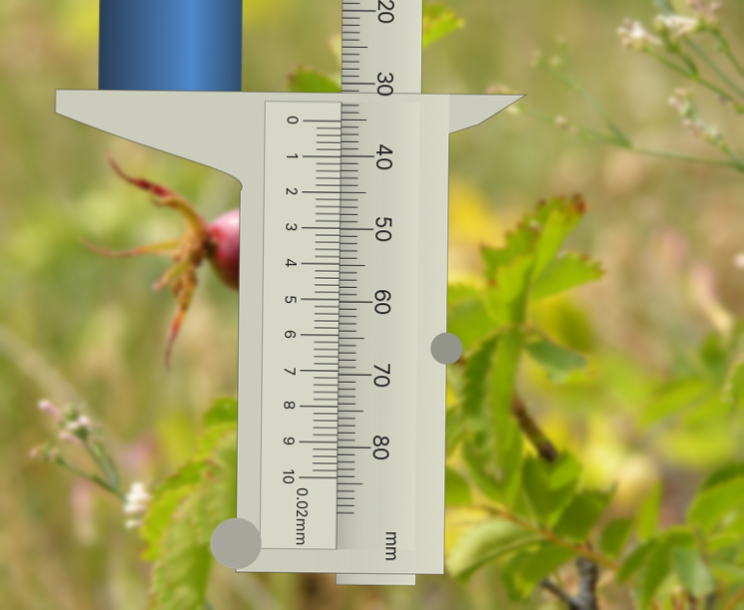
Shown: 35.2 mm
